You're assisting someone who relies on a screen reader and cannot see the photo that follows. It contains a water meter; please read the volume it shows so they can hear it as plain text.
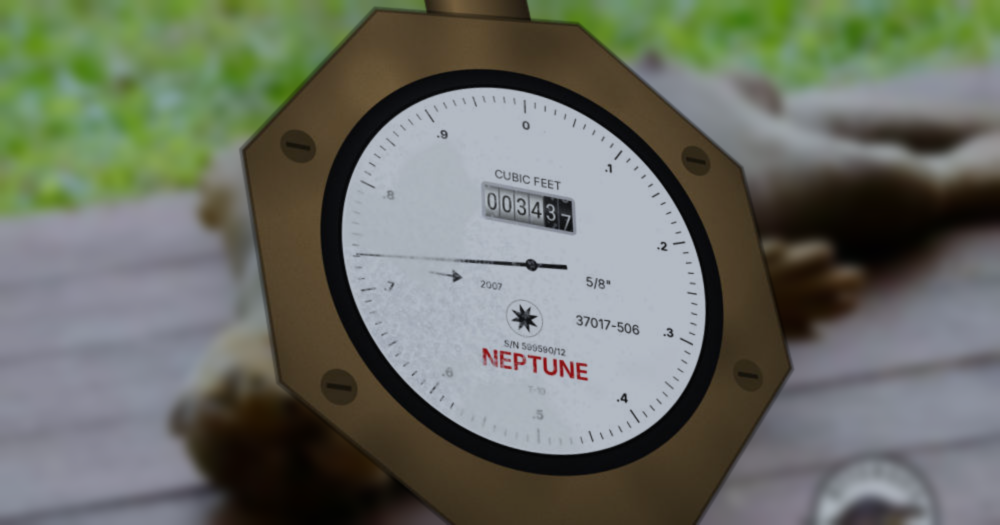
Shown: 3436.73 ft³
